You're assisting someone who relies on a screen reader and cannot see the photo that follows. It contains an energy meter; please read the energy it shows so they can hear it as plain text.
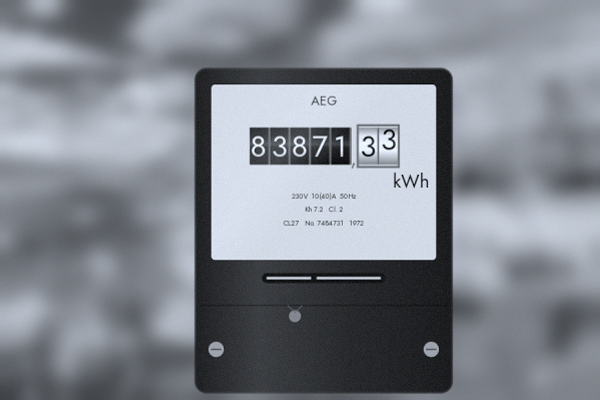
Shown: 83871.33 kWh
